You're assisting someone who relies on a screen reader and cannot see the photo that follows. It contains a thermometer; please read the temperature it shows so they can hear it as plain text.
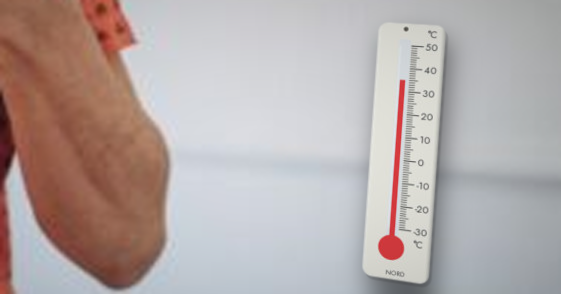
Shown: 35 °C
